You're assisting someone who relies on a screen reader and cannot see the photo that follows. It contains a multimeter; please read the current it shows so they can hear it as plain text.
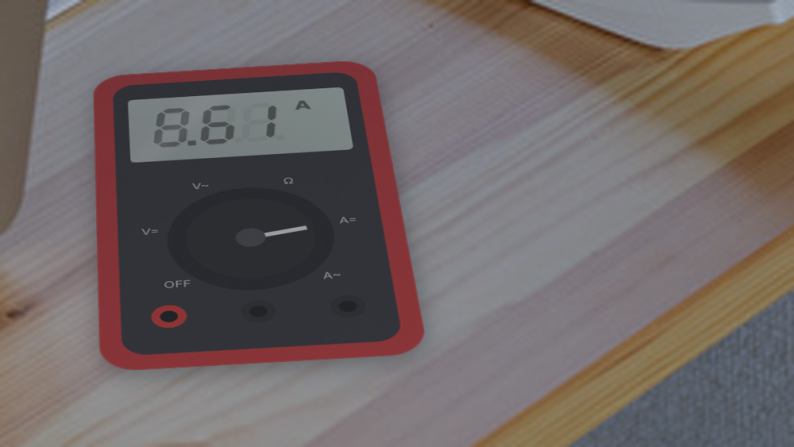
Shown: 8.61 A
